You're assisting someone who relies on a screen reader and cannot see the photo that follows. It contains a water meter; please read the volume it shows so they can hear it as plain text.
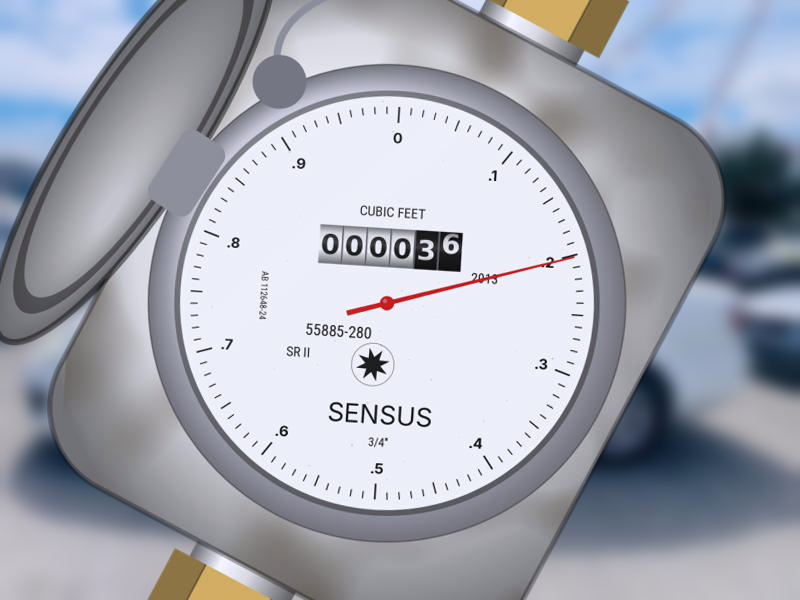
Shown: 36.20 ft³
